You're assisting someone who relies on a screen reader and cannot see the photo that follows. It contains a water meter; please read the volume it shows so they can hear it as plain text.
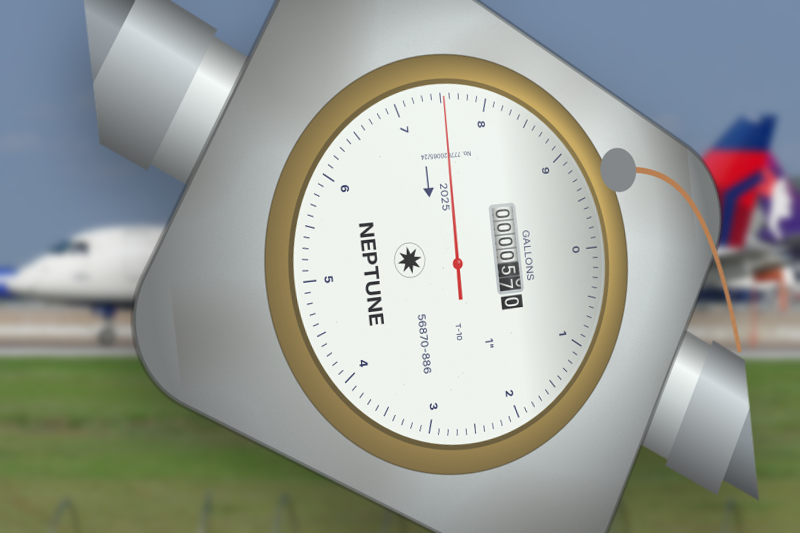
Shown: 567.5 gal
